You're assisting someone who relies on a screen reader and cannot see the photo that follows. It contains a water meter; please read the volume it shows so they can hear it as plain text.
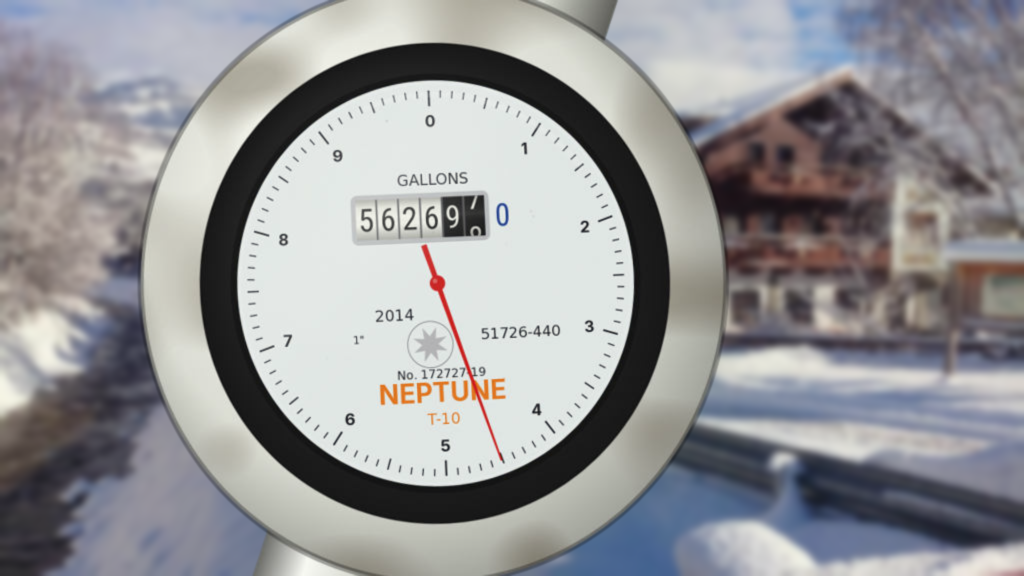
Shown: 5626974.5 gal
